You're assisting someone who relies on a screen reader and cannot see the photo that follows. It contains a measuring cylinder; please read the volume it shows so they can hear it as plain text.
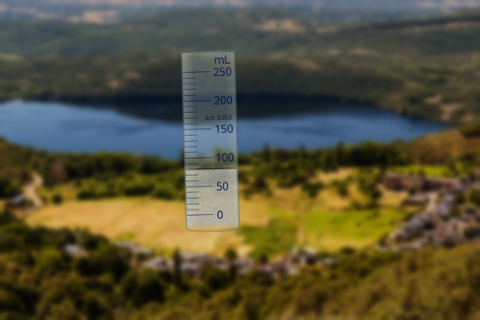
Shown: 80 mL
